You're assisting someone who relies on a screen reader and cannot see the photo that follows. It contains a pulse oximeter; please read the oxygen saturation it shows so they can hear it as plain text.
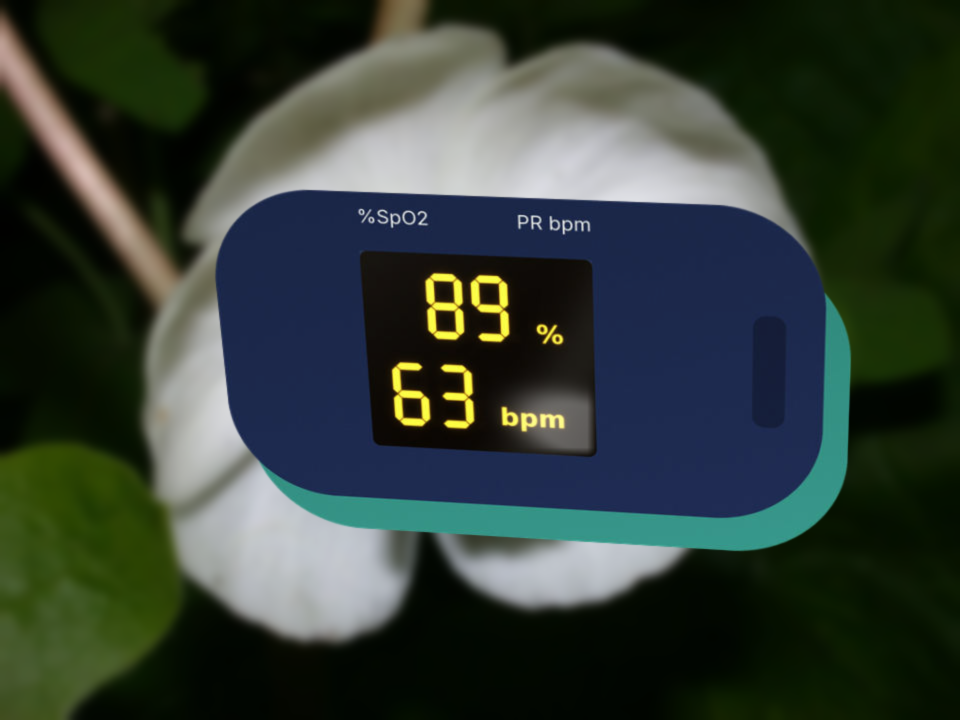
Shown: 89 %
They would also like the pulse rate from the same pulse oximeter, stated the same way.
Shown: 63 bpm
